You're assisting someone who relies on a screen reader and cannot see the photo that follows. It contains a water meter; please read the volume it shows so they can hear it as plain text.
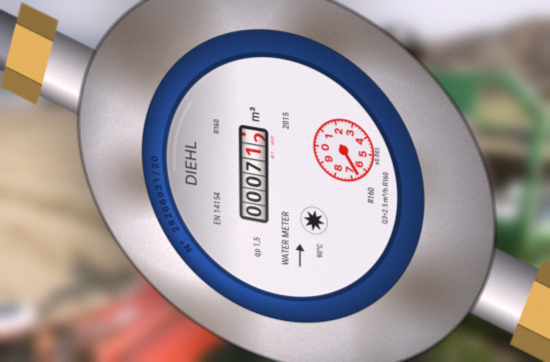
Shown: 7.116 m³
